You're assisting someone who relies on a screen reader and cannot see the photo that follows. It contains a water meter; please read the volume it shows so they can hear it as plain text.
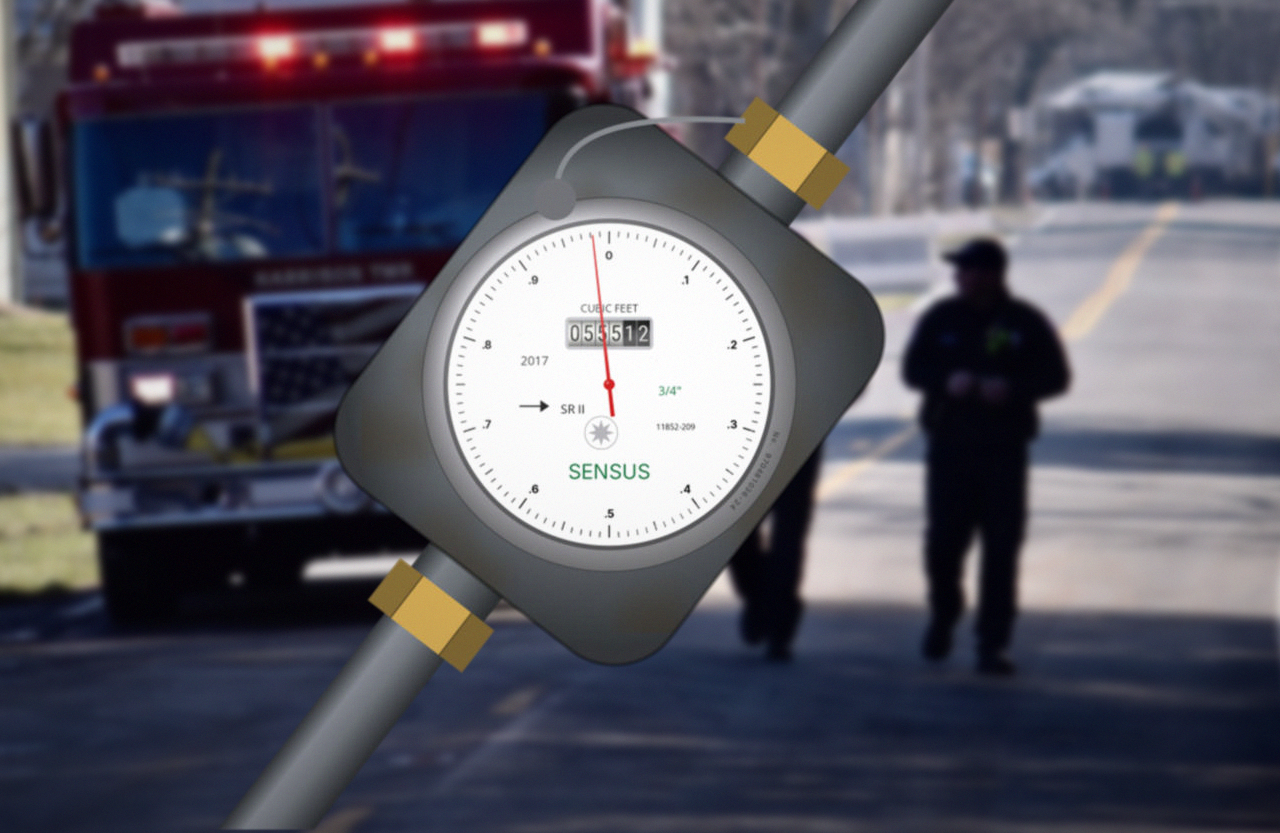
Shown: 55511.98 ft³
